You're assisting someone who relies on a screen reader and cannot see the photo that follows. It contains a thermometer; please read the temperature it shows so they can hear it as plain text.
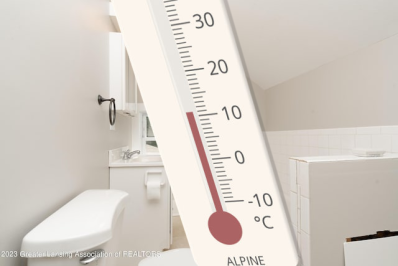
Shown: 11 °C
